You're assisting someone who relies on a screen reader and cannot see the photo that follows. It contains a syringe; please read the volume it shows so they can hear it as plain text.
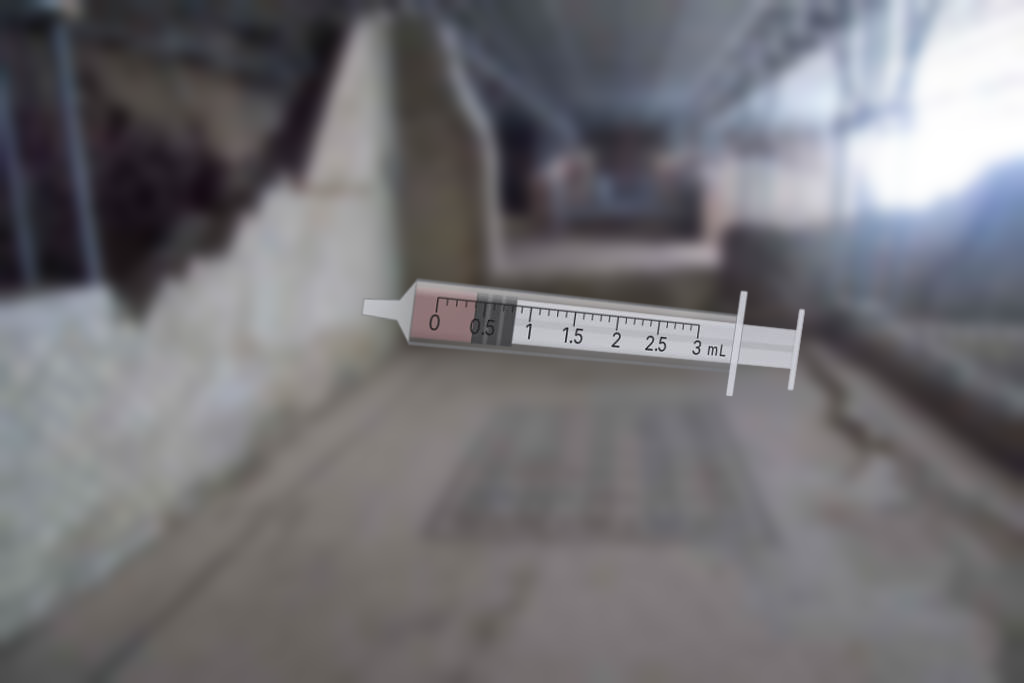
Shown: 0.4 mL
